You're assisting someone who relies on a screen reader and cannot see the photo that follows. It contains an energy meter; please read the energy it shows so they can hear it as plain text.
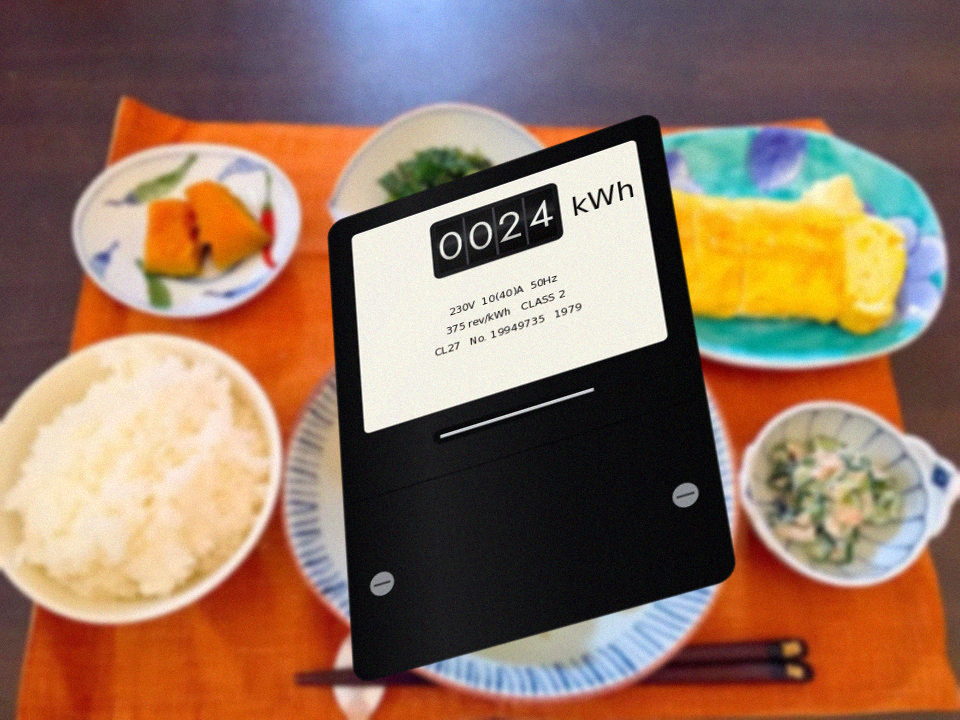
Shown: 24 kWh
